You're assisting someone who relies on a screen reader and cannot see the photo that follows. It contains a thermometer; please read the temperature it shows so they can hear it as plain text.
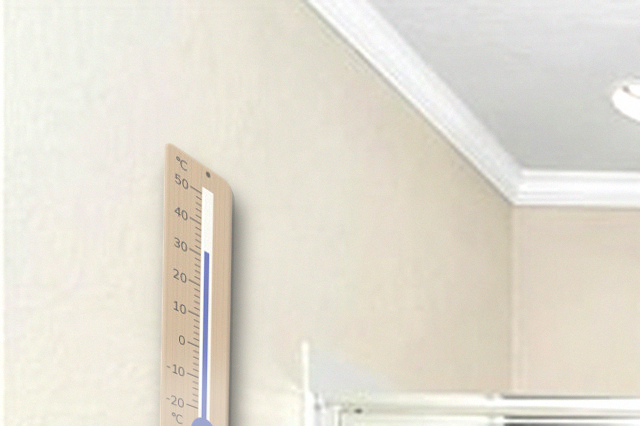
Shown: 32 °C
